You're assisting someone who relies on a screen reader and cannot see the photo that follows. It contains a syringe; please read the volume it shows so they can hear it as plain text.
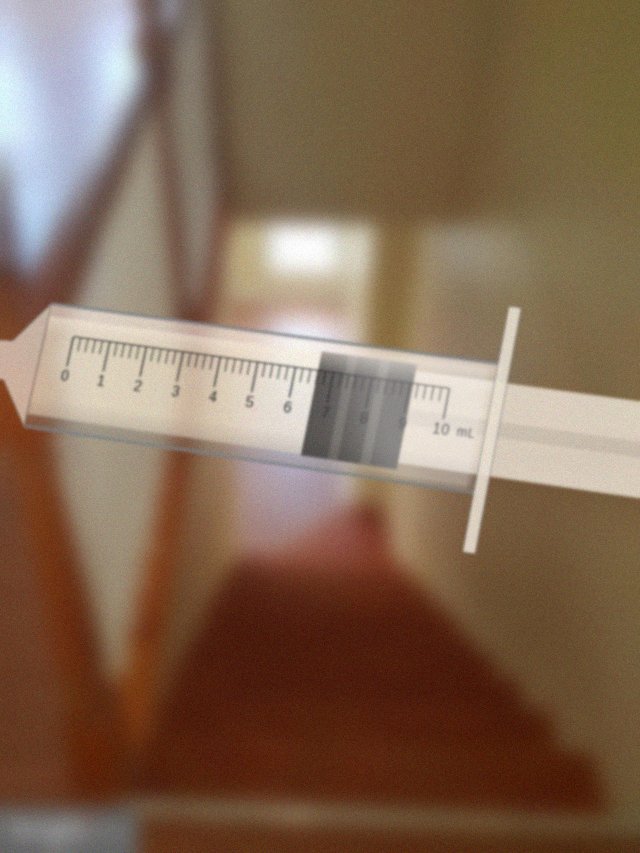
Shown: 6.6 mL
